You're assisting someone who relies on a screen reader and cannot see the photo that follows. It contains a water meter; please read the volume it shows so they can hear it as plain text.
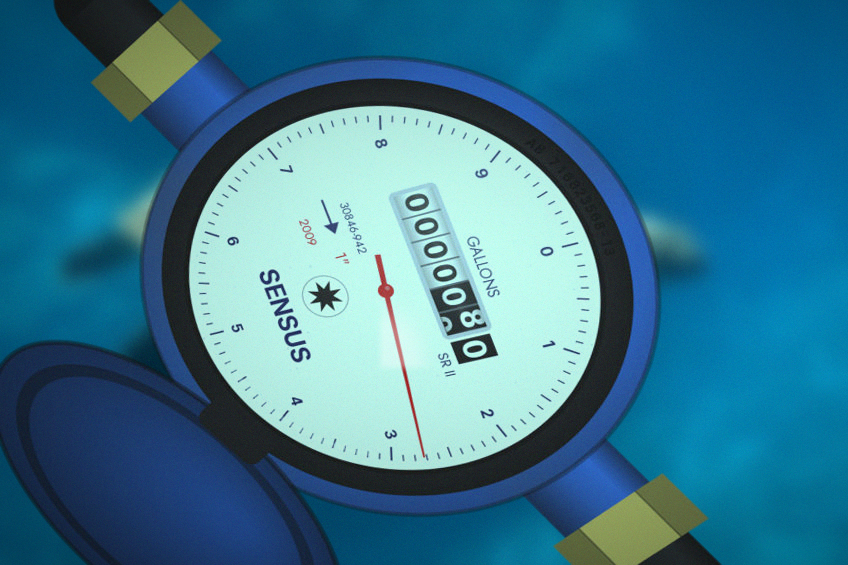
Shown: 82.7 gal
